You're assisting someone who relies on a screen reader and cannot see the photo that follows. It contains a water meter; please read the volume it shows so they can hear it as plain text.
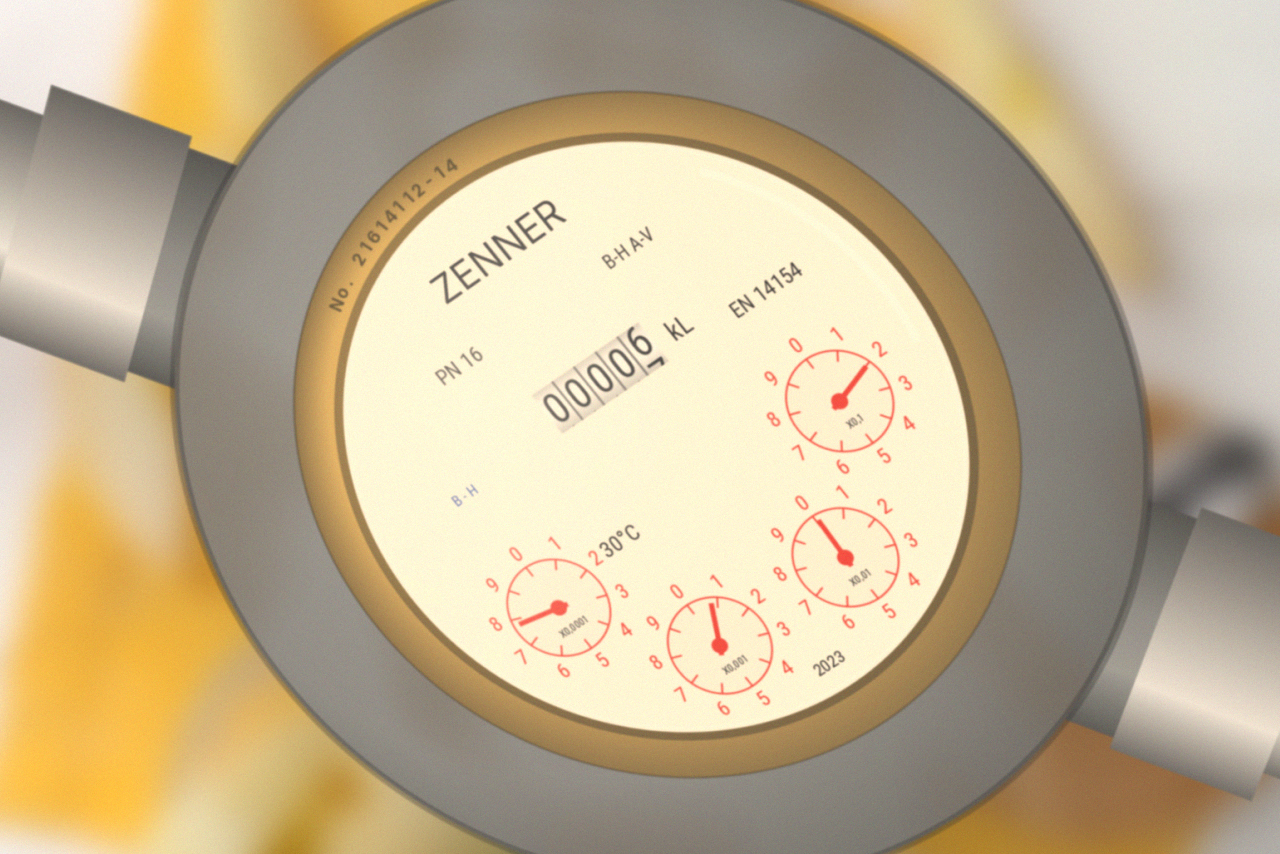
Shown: 6.2007 kL
